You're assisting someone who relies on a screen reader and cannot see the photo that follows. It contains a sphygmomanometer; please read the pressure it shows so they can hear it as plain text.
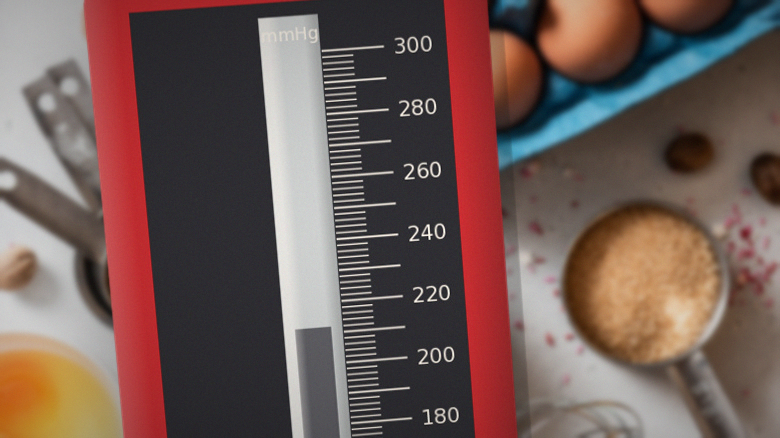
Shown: 212 mmHg
